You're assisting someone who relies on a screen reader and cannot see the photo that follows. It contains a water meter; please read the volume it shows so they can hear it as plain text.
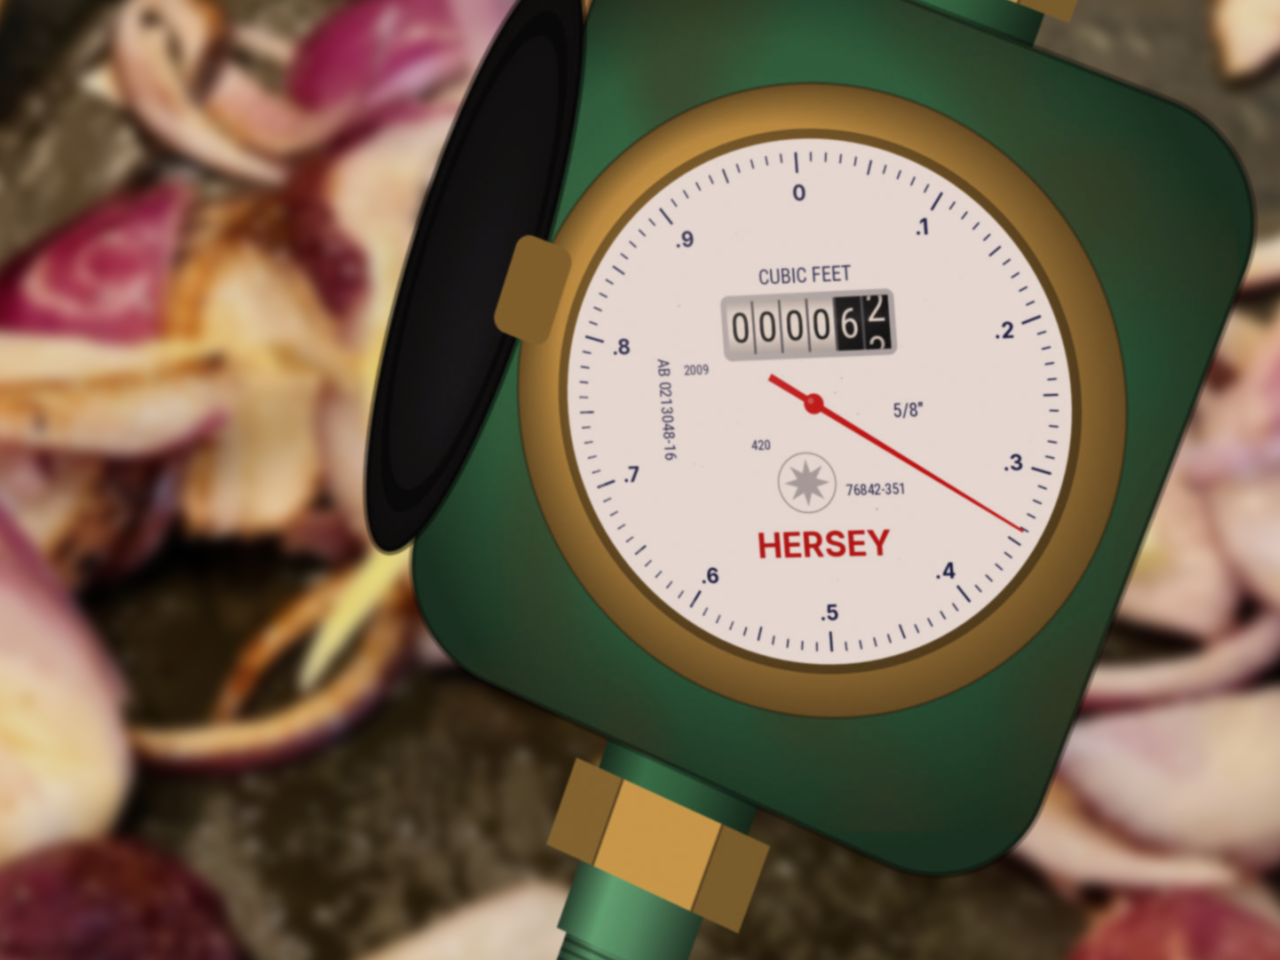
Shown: 62.34 ft³
